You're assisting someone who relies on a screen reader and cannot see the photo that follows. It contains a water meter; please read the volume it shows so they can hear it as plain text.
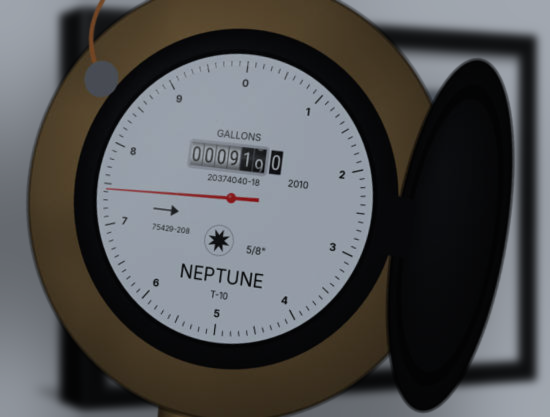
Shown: 9187.4 gal
